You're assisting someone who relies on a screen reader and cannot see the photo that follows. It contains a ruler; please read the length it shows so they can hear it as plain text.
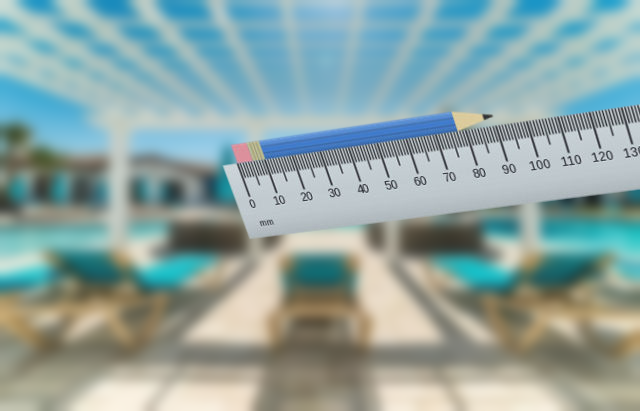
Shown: 90 mm
